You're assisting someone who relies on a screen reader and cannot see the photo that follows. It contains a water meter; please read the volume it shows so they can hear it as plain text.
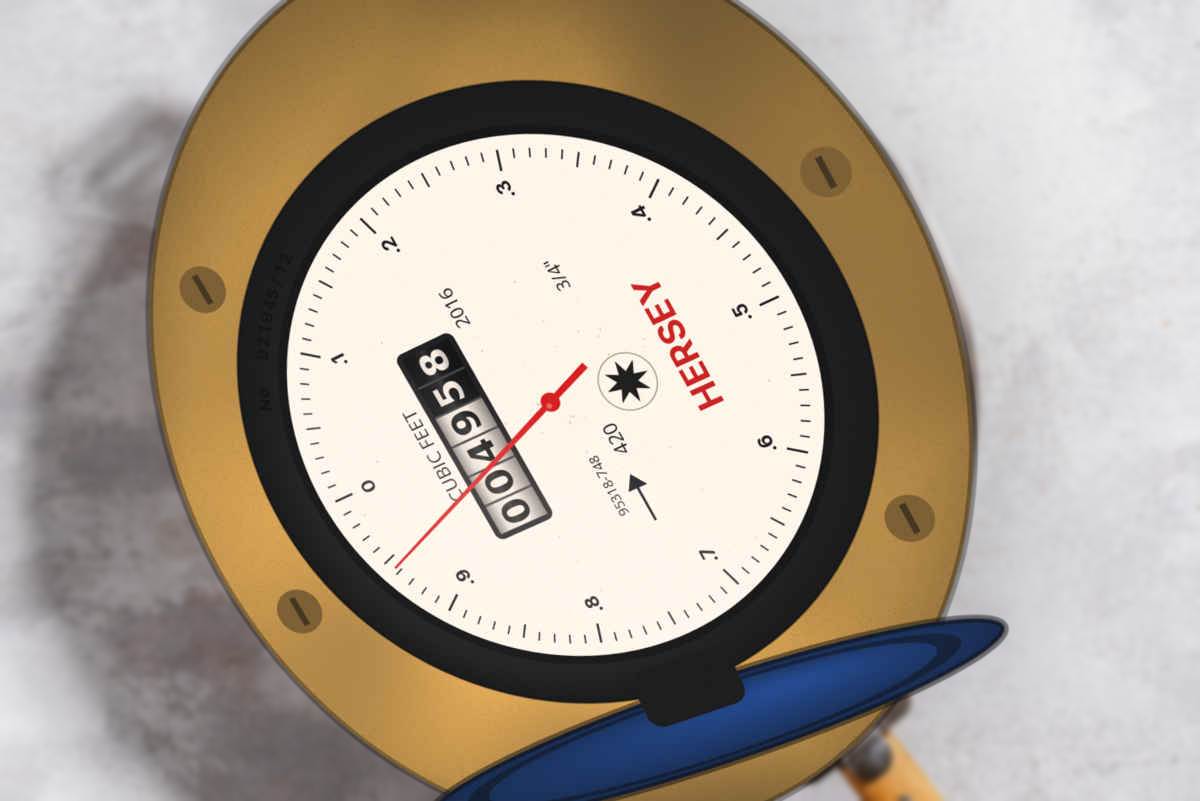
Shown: 4957.94 ft³
